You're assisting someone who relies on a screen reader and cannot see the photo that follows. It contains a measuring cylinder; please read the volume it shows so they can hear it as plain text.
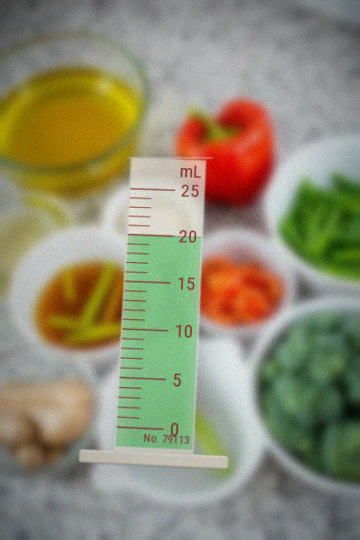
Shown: 20 mL
